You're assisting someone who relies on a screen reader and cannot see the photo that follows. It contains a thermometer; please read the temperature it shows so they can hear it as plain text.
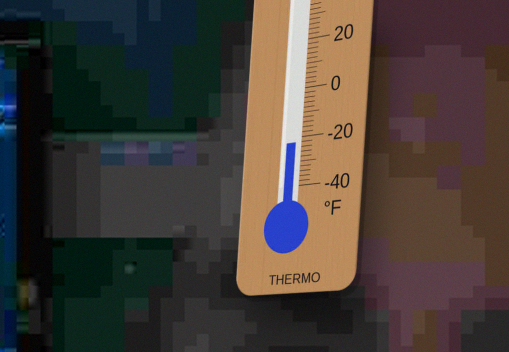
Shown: -22 °F
